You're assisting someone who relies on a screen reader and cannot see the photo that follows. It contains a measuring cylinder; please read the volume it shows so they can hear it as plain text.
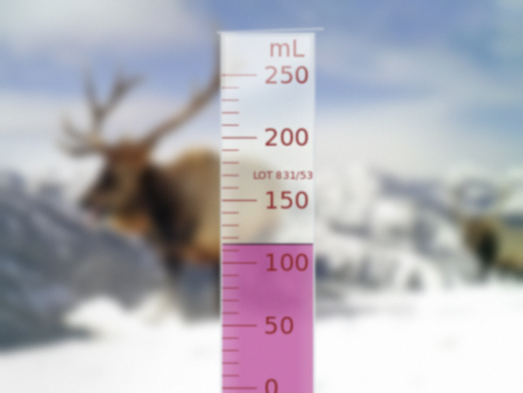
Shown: 115 mL
